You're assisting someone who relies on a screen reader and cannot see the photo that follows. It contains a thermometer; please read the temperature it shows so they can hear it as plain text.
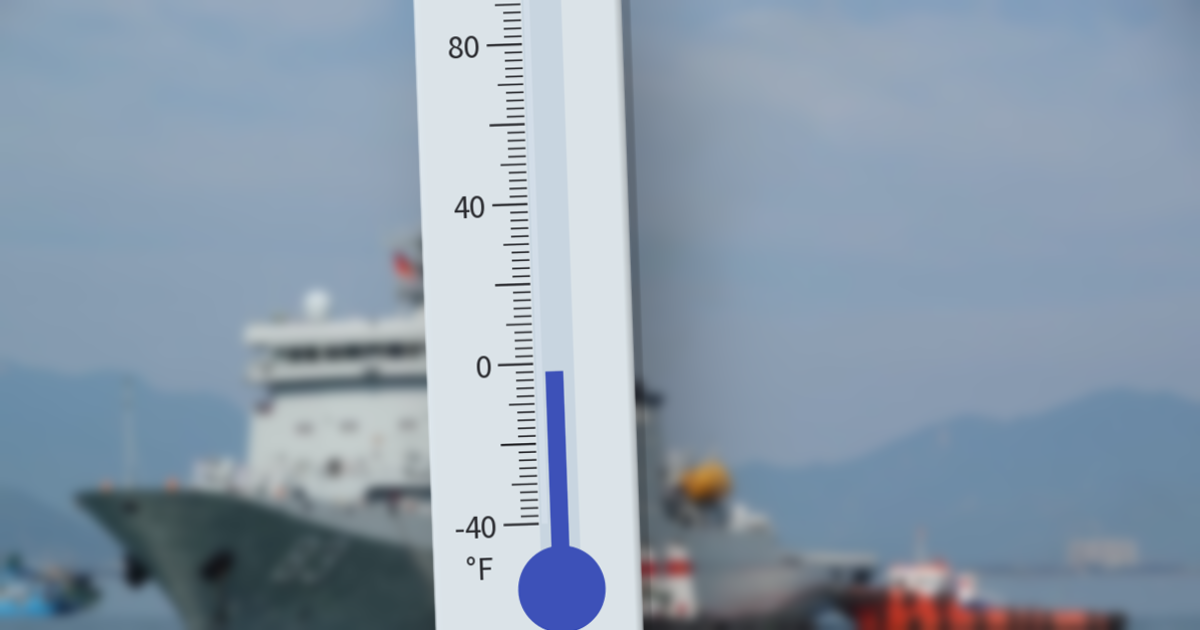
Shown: -2 °F
